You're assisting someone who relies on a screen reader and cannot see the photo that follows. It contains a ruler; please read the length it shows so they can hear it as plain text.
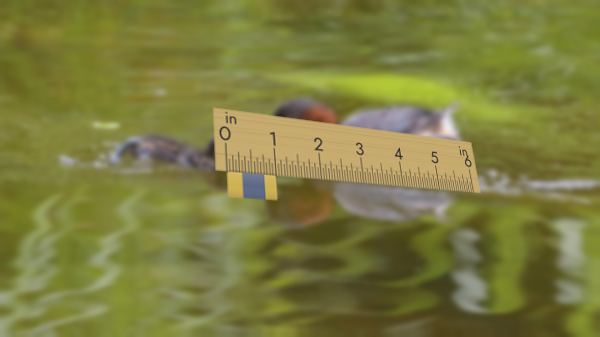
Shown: 1 in
